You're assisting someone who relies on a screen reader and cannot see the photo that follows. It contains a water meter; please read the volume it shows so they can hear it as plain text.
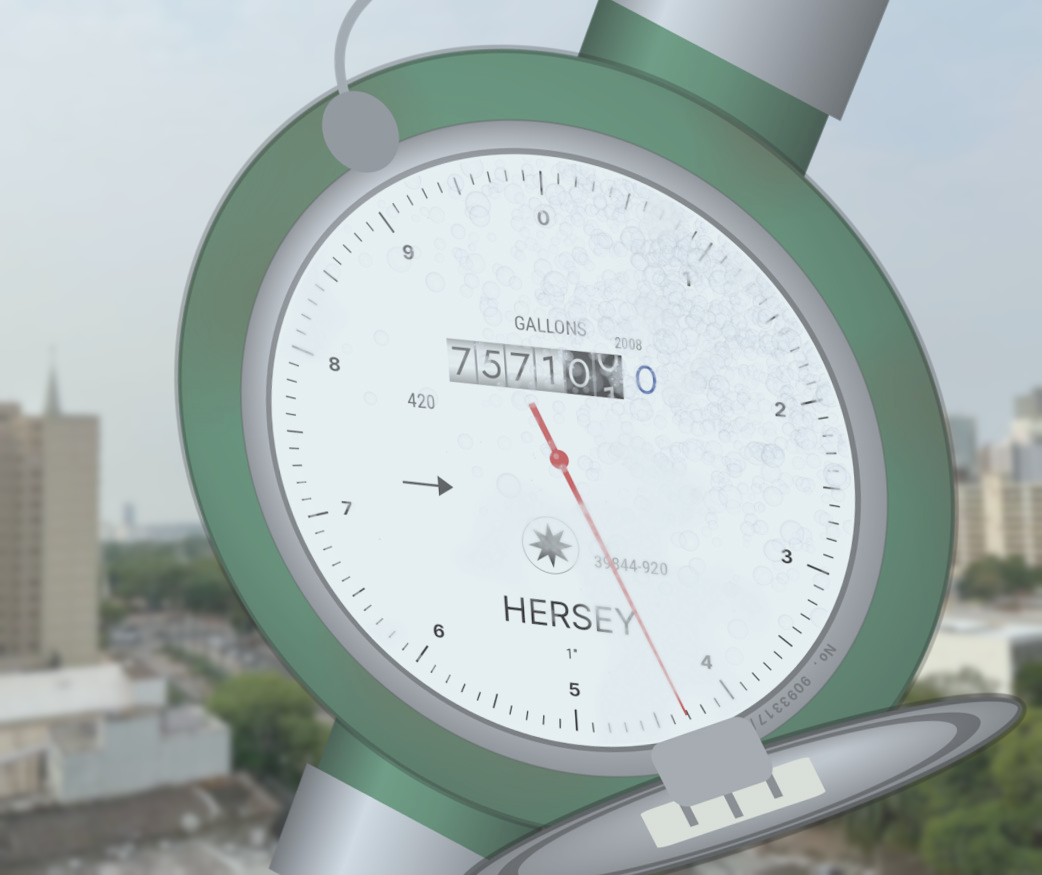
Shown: 7571004.3 gal
